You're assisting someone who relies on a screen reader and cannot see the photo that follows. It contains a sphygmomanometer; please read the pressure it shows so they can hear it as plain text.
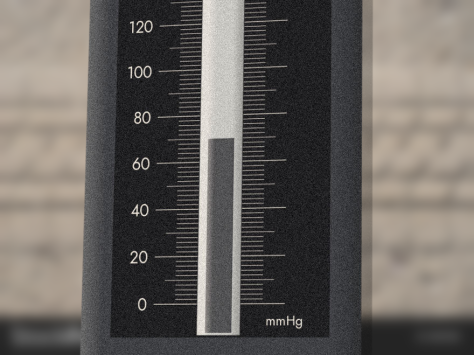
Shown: 70 mmHg
